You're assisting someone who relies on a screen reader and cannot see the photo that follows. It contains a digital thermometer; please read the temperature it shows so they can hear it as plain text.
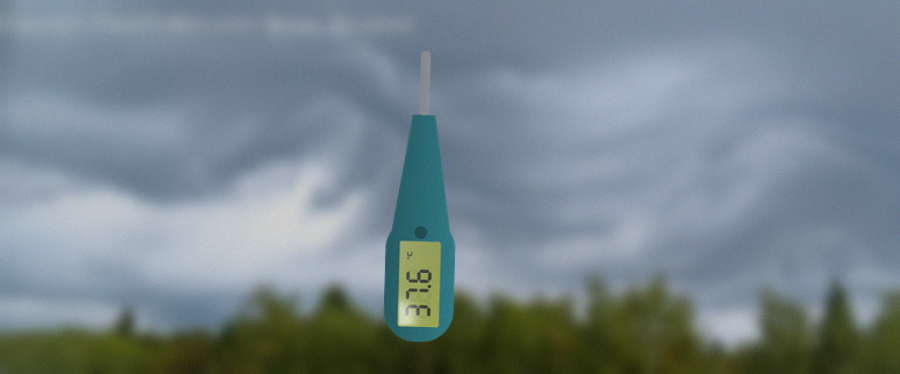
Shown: 37.6 °C
